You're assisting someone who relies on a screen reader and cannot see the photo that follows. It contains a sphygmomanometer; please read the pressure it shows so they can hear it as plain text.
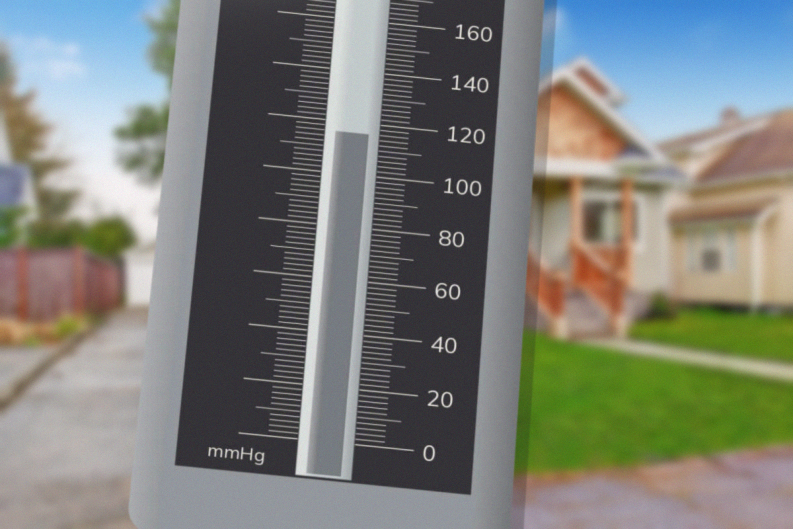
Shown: 116 mmHg
